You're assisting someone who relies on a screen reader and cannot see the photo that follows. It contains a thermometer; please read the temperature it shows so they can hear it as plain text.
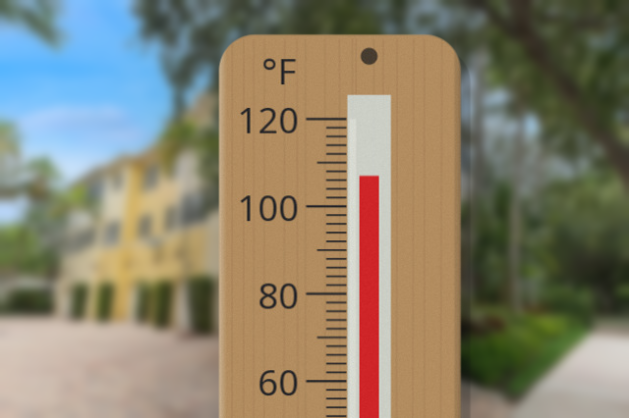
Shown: 107 °F
